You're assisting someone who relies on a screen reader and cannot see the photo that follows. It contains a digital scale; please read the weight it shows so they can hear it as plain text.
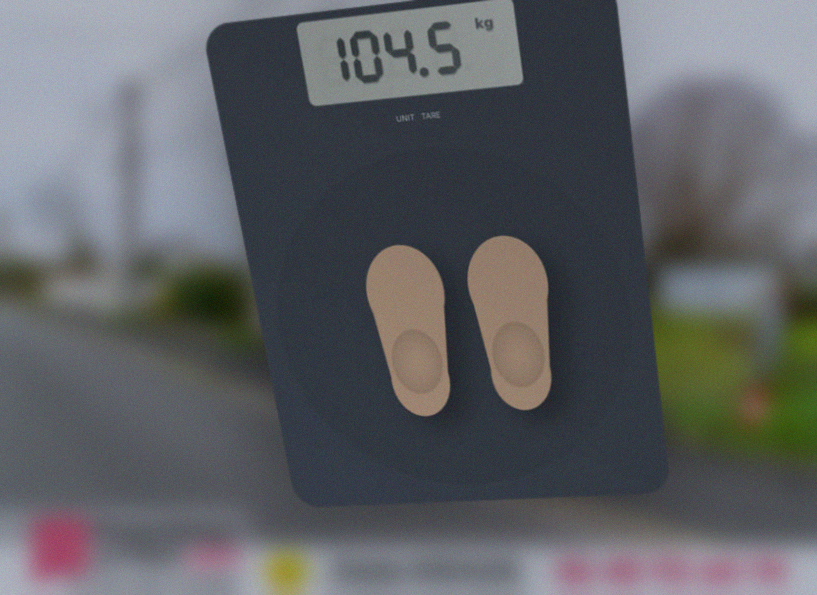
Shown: 104.5 kg
